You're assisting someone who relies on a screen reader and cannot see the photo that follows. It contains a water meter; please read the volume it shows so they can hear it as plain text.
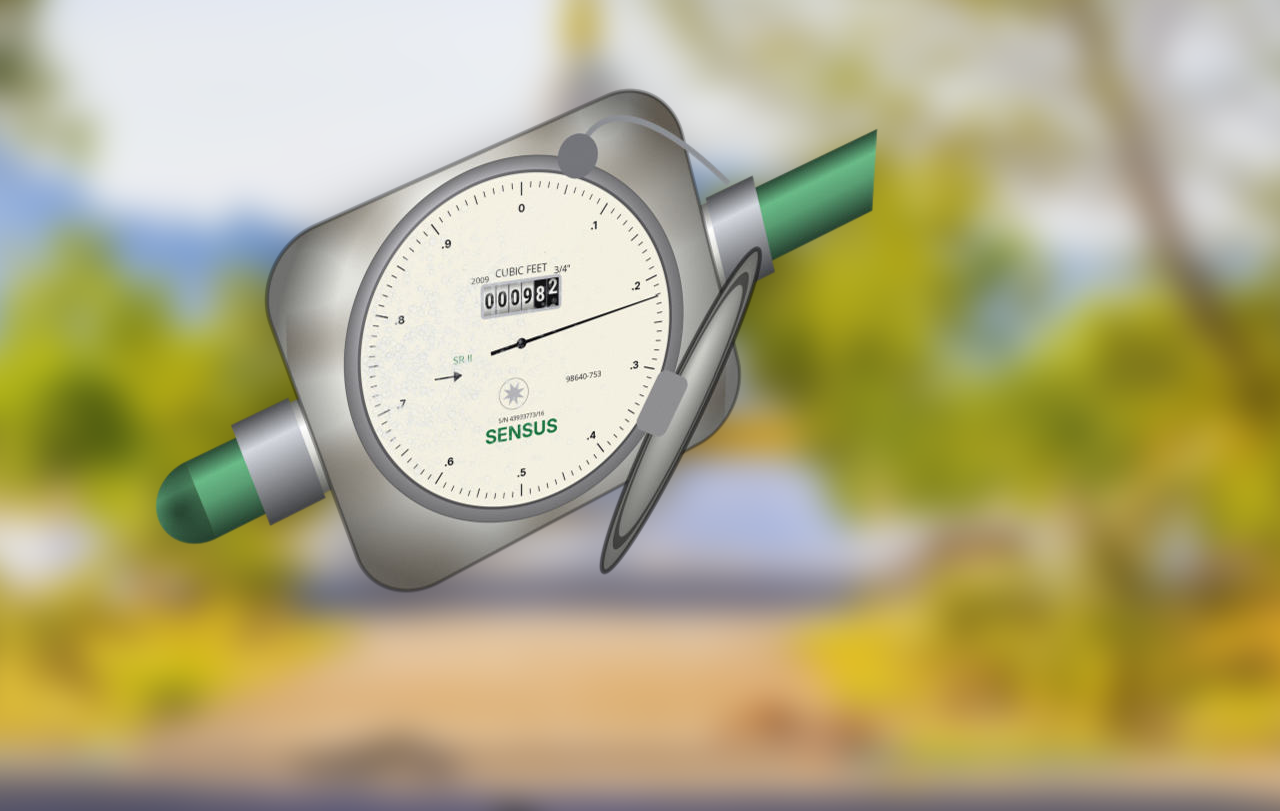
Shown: 982.22 ft³
